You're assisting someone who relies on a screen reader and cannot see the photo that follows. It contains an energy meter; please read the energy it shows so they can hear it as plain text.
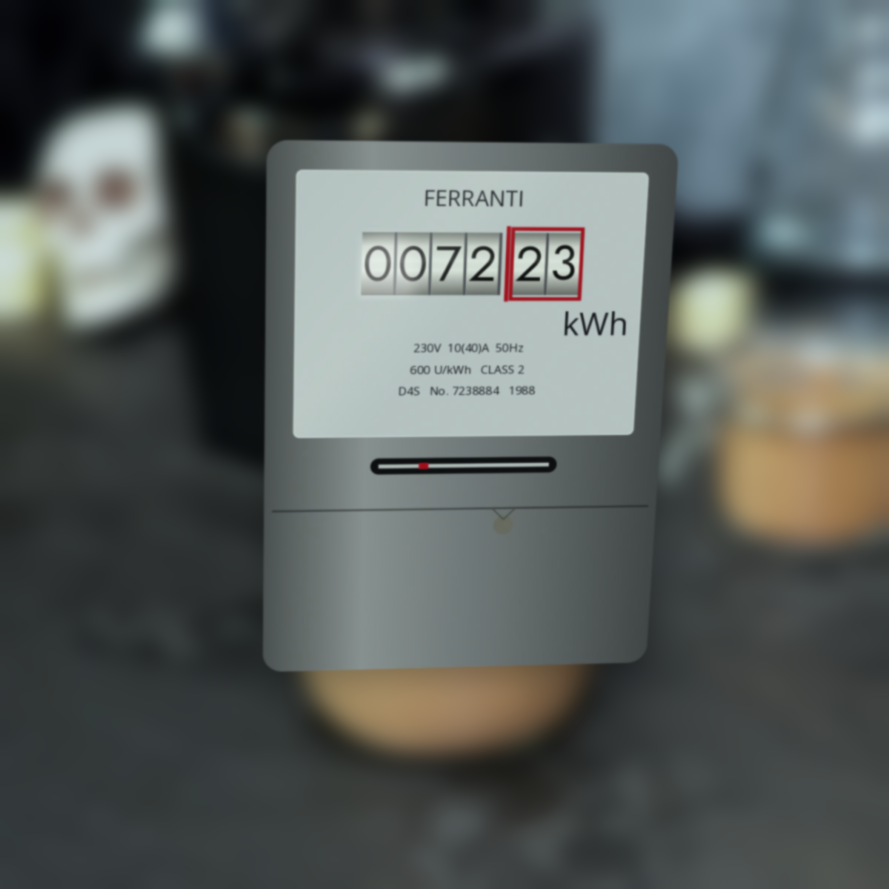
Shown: 72.23 kWh
